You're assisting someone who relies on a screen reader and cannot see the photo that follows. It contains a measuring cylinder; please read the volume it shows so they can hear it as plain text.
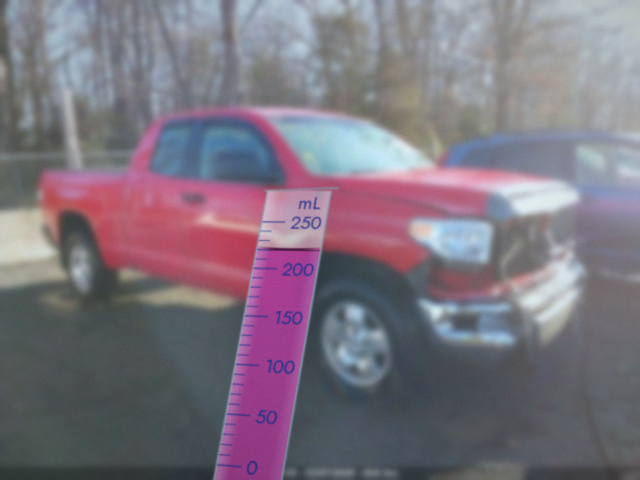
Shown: 220 mL
